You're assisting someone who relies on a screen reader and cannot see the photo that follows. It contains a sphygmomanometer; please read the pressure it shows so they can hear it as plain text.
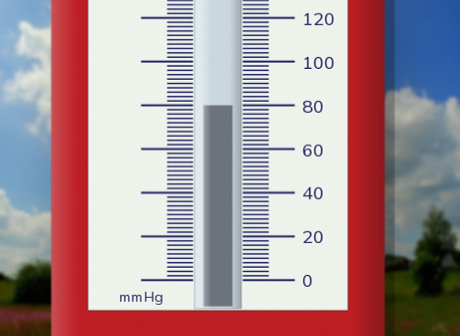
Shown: 80 mmHg
